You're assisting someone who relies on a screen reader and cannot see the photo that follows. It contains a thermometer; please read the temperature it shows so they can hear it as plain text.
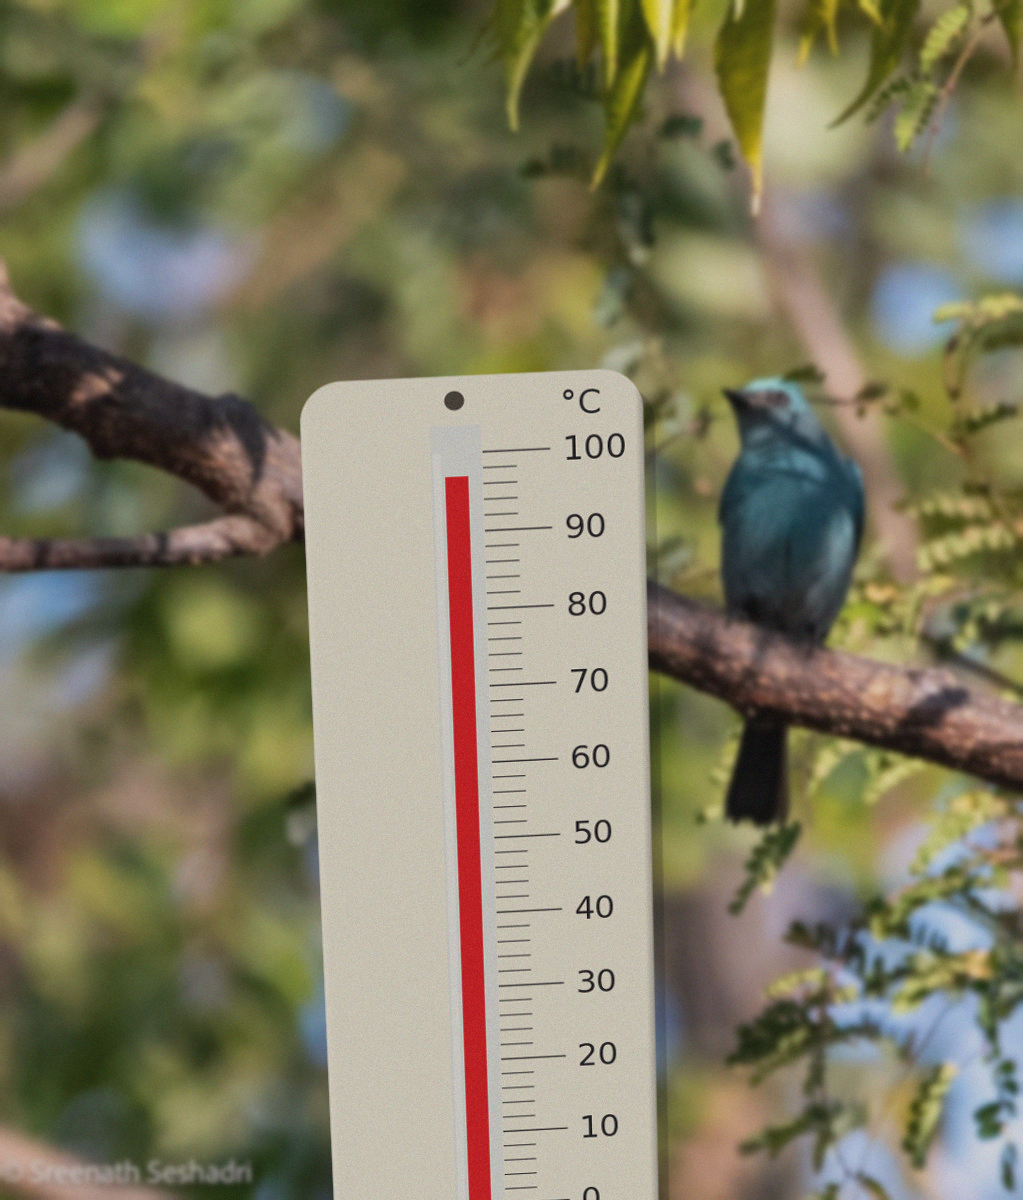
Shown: 97 °C
